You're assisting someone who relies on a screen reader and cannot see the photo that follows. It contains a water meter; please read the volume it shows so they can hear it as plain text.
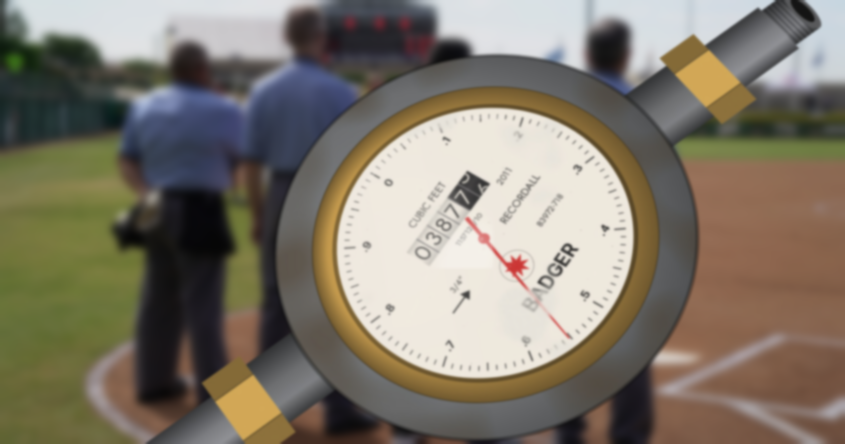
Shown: 38775.55 ft³
